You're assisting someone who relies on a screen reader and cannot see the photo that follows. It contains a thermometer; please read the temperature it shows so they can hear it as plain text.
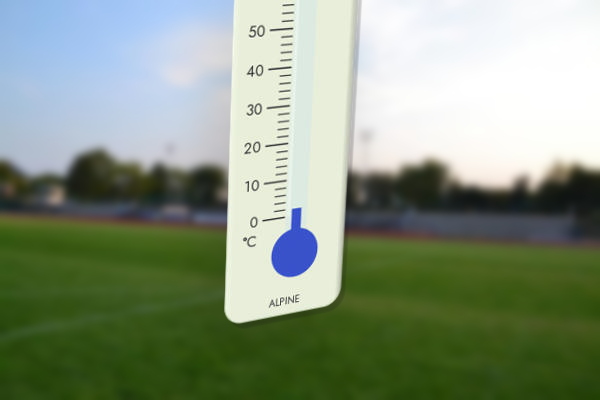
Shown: 2 °C
